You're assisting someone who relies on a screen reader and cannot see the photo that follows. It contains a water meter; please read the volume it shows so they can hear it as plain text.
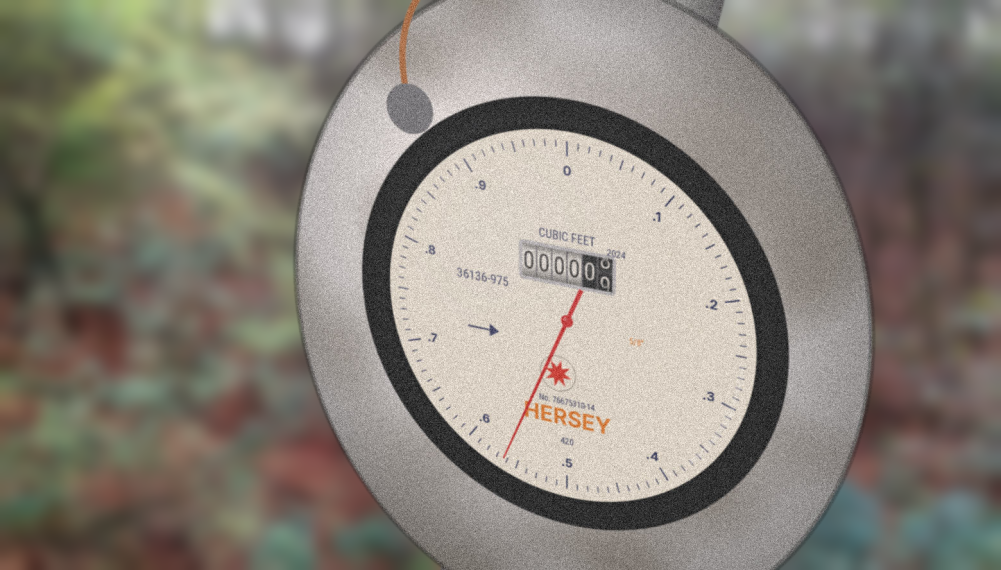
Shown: 8.56 ft³
